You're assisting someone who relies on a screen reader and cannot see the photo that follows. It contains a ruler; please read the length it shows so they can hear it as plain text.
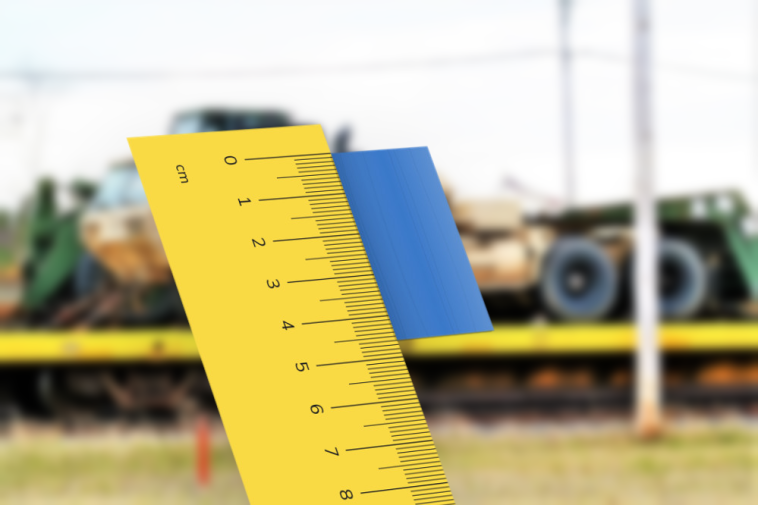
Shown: 4.6 cm
